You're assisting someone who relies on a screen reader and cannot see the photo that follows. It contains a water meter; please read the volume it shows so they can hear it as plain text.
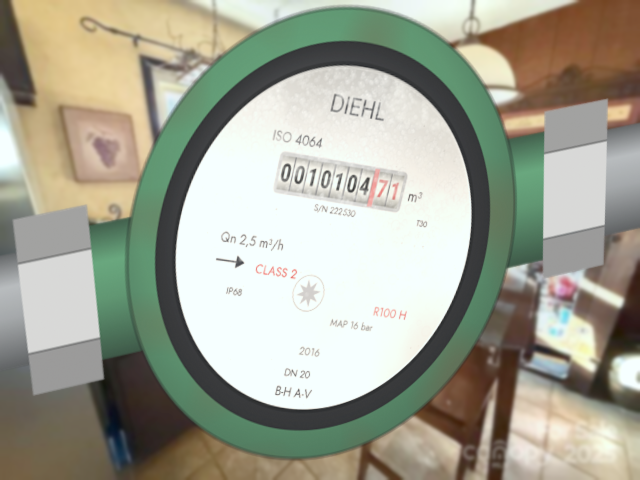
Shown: 10104.71 m³
